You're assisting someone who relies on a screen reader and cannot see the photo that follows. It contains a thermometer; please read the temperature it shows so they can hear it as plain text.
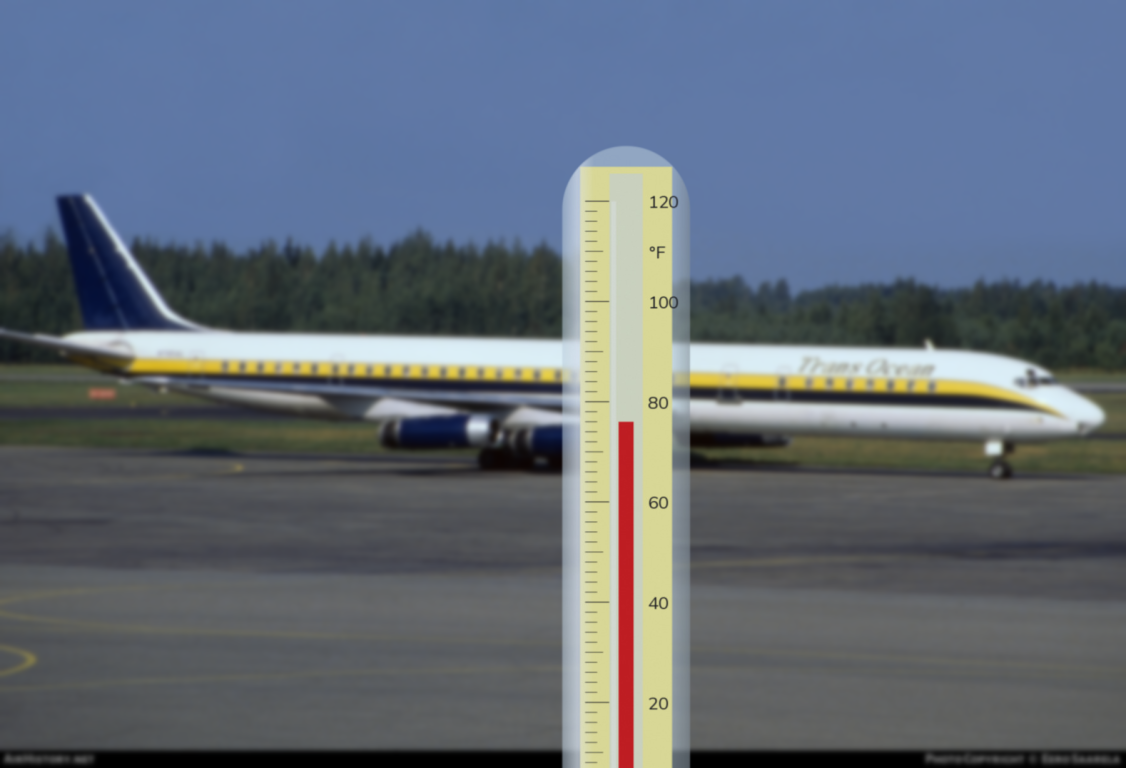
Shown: 76 °F
